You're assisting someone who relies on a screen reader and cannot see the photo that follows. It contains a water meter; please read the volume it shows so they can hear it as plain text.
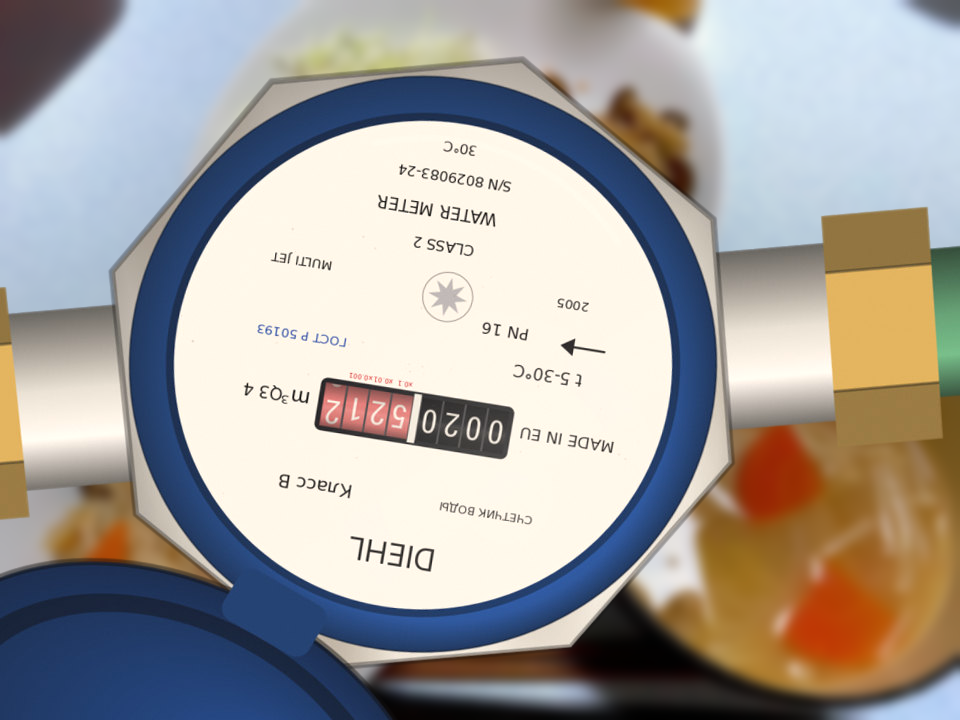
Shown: 20.5212 m³
